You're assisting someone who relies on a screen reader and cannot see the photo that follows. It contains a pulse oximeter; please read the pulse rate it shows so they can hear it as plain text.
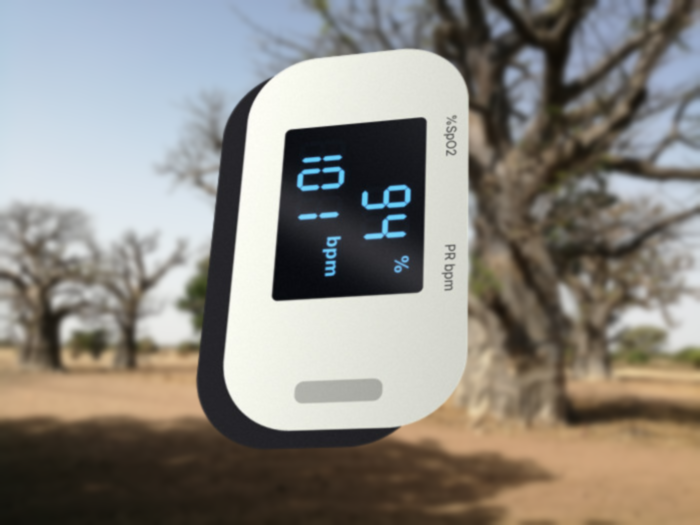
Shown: 101 bpm
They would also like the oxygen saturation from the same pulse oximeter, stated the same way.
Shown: 94 %
